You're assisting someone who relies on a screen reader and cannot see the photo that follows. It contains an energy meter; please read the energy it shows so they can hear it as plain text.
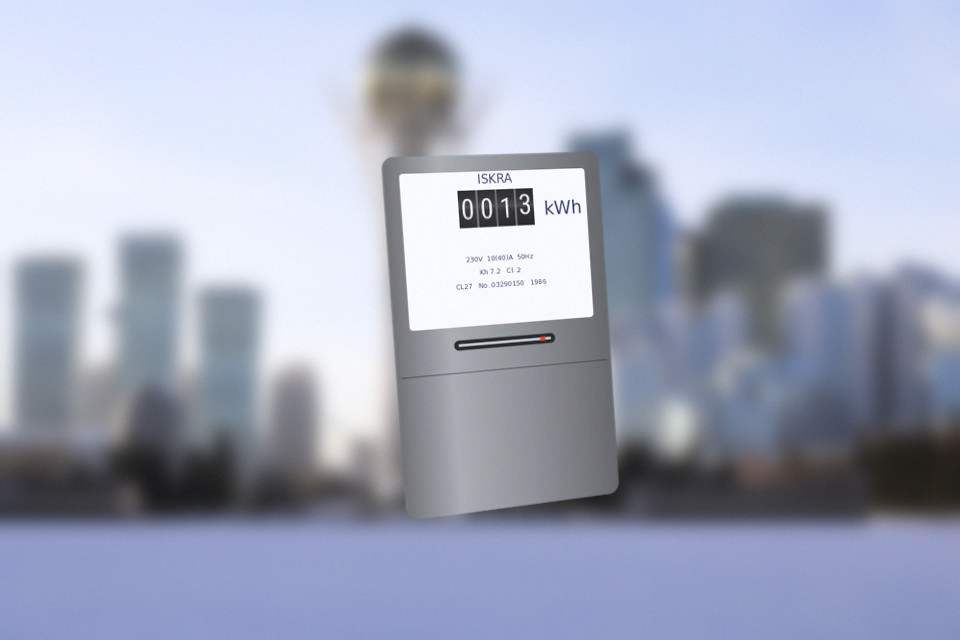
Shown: 13 kWh
